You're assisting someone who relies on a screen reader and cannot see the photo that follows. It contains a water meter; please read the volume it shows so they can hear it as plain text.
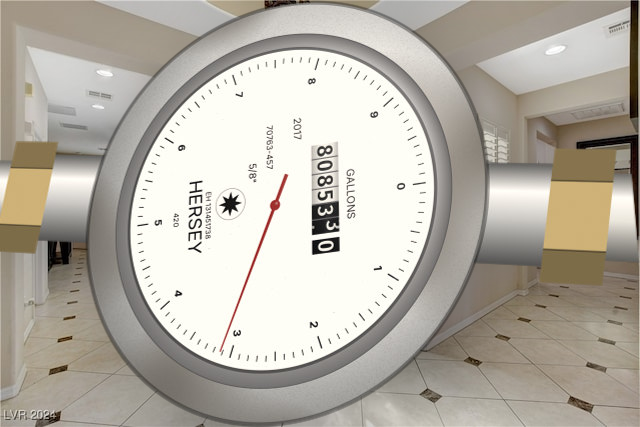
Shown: 8085333.1 gal
